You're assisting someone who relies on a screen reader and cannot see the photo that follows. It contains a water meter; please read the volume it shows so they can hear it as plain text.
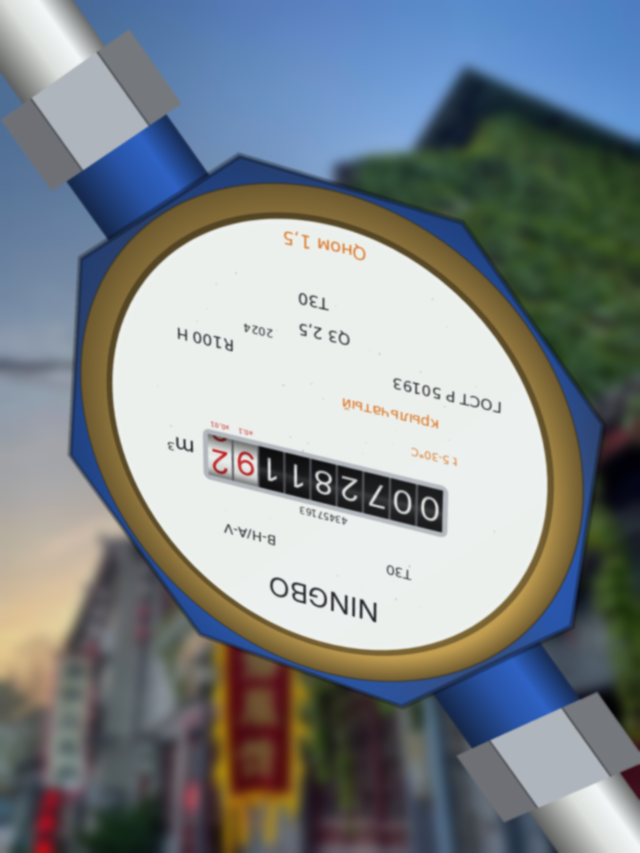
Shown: 72811.92 m³
